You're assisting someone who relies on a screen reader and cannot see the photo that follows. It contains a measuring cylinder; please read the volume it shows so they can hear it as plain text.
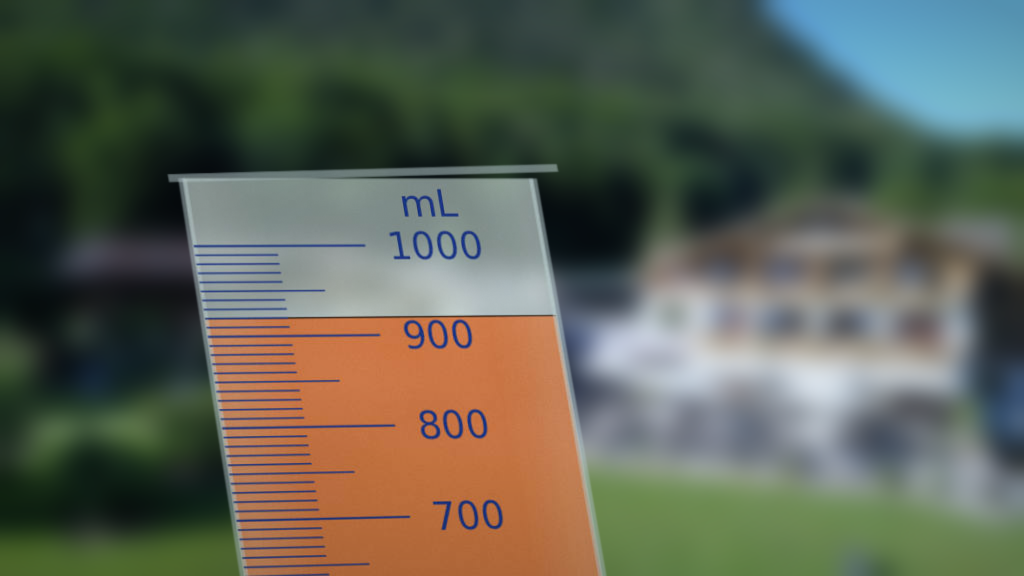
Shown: 920 mL
